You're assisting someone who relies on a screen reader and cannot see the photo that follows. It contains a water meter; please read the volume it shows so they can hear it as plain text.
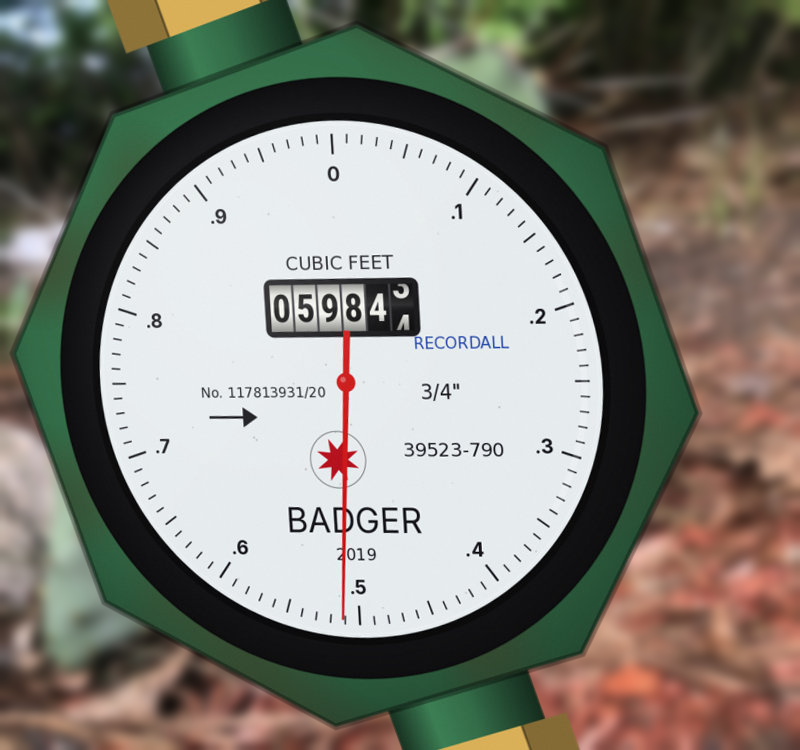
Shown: 59843.51 ft³
